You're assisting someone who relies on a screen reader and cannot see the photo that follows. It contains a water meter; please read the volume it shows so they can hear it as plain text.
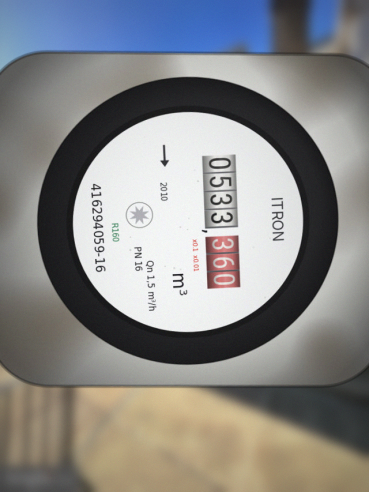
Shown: 533.360 m³
